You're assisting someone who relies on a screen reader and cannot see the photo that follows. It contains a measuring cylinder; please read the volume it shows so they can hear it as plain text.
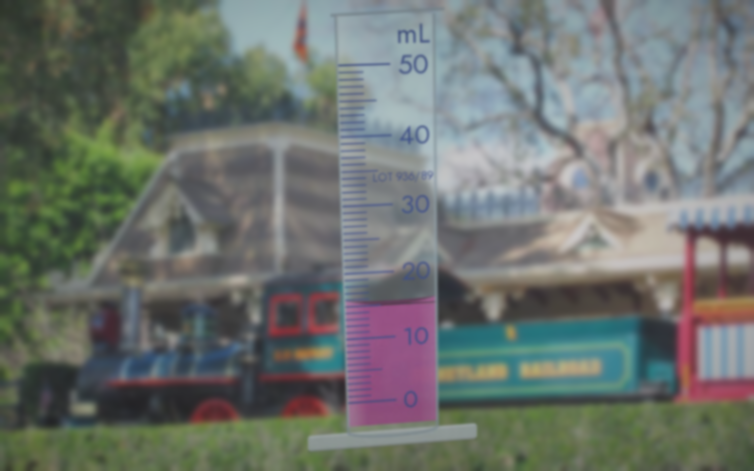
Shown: 15 mL
